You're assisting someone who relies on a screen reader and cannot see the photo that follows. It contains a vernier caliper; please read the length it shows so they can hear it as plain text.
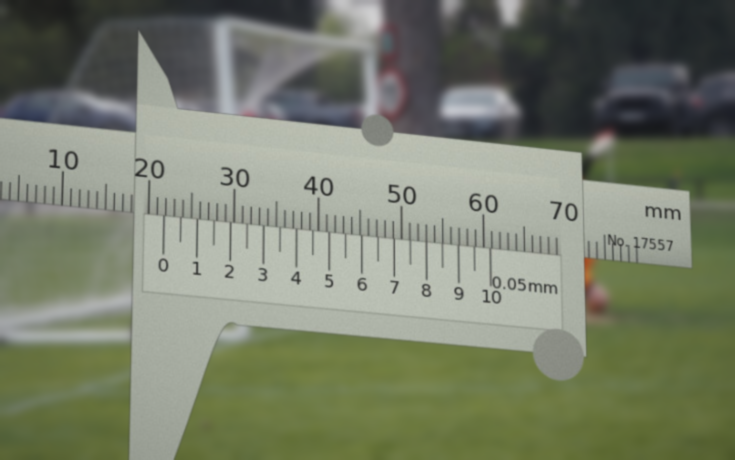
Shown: 21.8 mm
